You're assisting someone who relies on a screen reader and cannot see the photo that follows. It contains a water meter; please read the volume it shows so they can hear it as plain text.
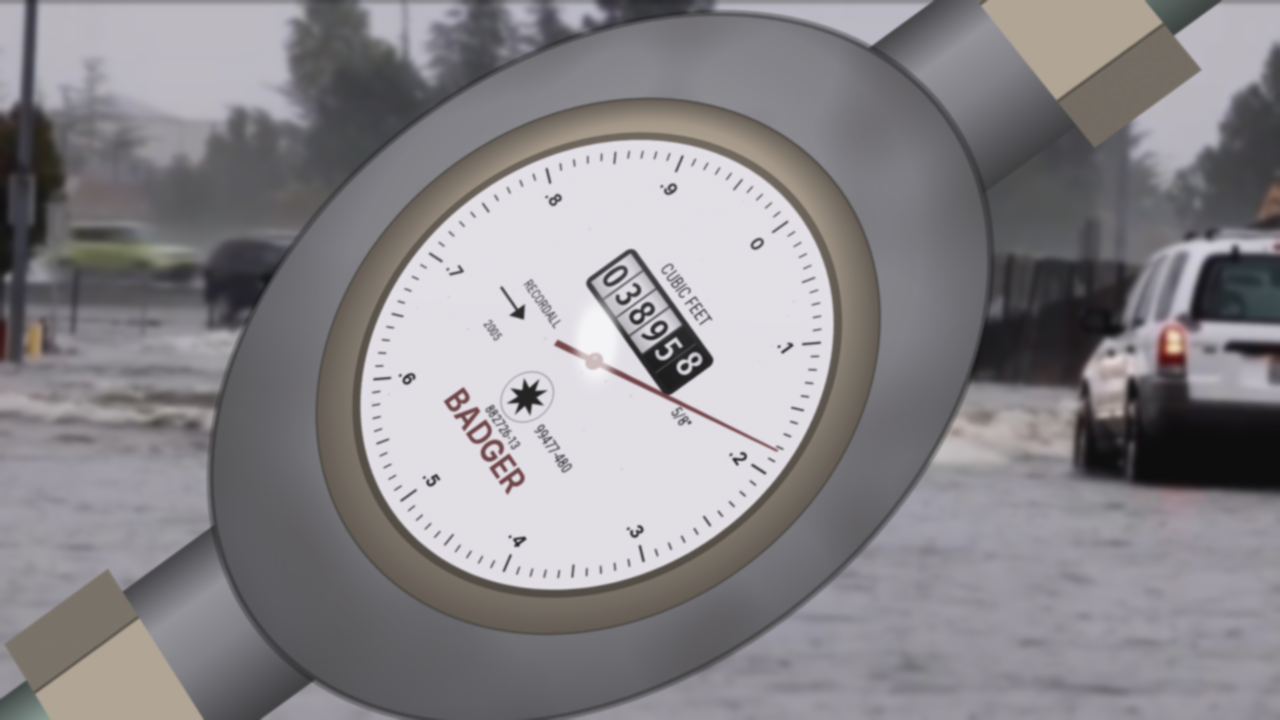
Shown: 38958.18 ft³
